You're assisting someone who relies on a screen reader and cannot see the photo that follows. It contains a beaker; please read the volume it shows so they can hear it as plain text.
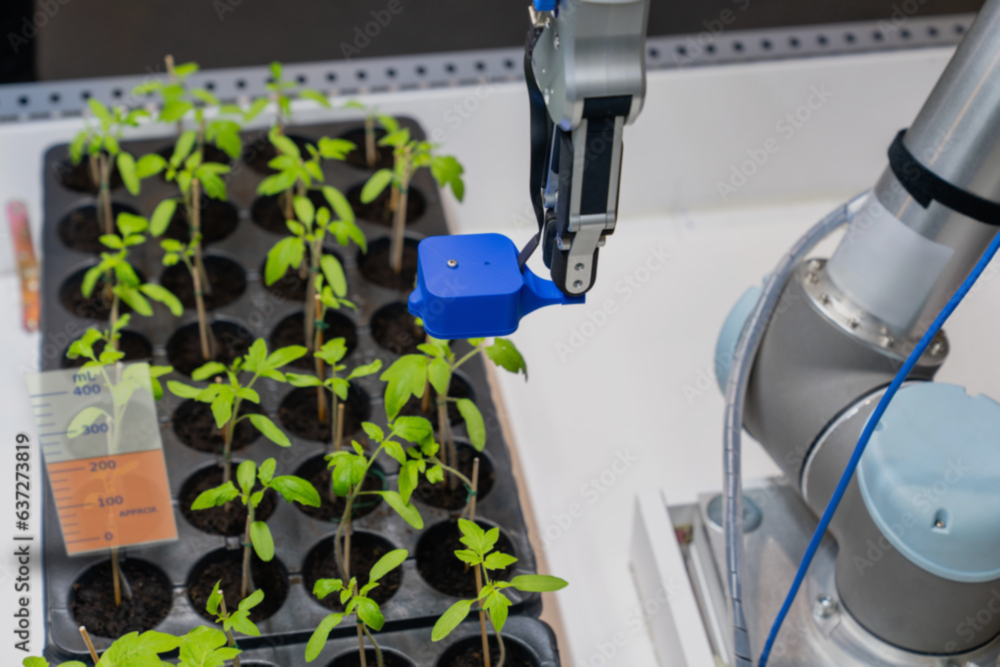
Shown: 225 mL
